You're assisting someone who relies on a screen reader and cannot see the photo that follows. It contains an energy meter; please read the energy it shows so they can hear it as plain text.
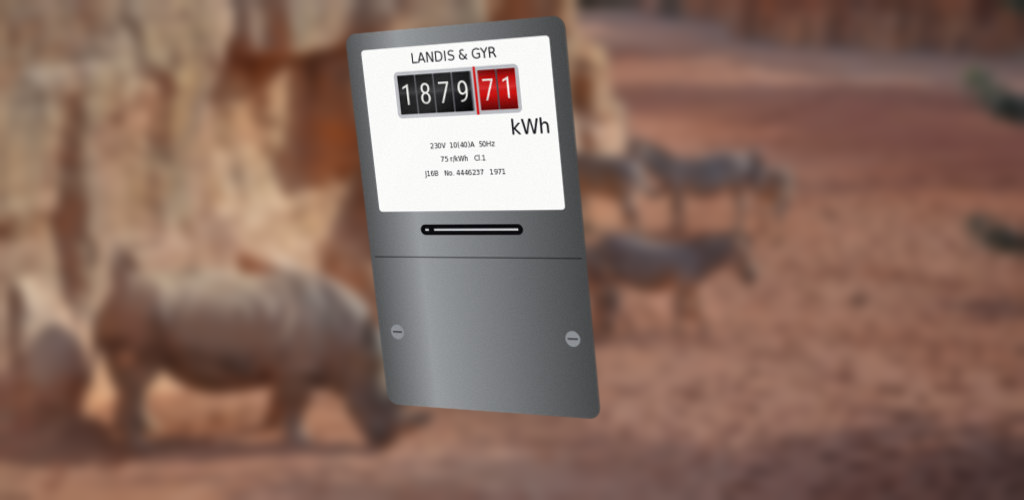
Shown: 1879.71 kWh
